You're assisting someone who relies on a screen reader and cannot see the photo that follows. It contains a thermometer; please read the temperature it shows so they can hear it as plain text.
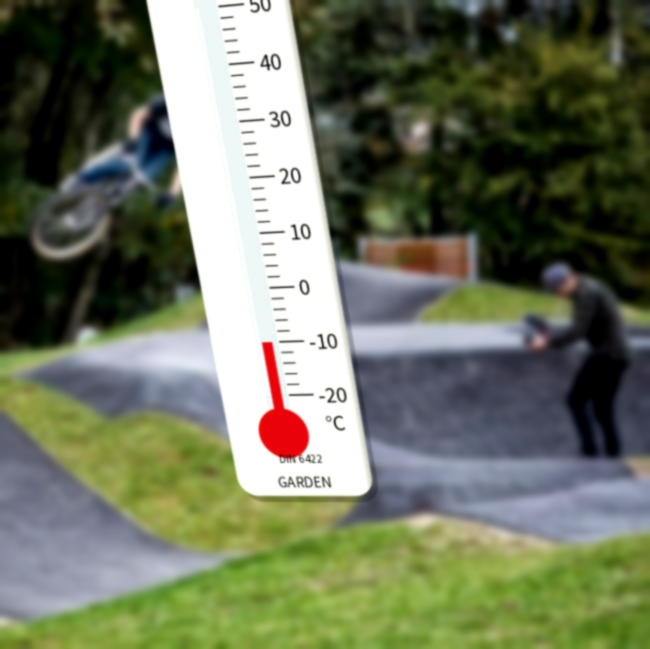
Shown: -10 °C
